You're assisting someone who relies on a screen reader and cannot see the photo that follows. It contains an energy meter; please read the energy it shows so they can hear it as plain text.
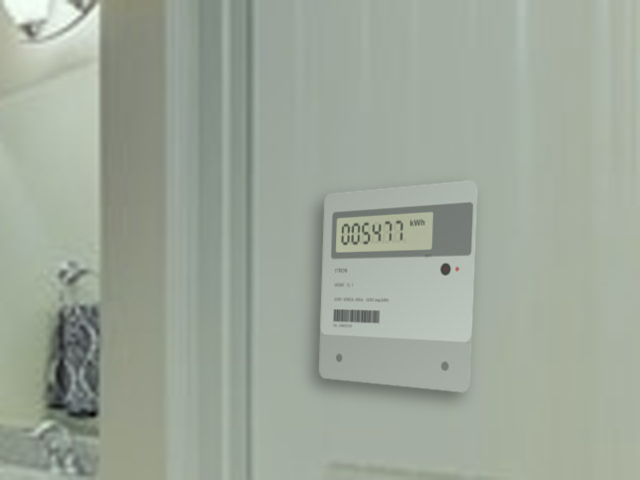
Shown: 5477 kWh
